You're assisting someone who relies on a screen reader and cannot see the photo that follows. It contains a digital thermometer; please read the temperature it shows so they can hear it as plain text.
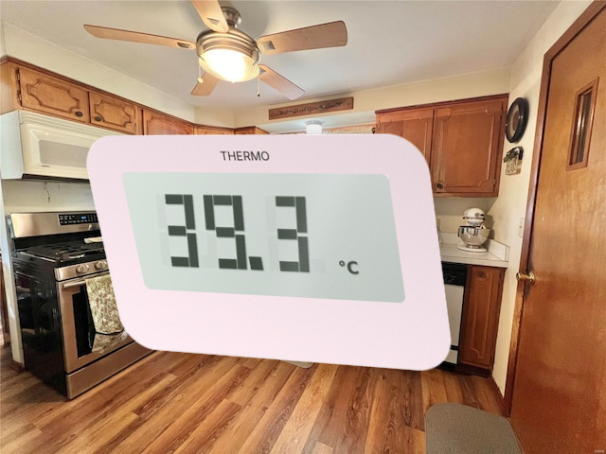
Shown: 39.3 °C
